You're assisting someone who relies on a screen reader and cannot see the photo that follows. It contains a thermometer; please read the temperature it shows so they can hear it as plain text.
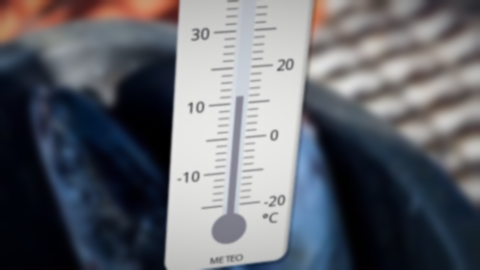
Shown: 12 °C
